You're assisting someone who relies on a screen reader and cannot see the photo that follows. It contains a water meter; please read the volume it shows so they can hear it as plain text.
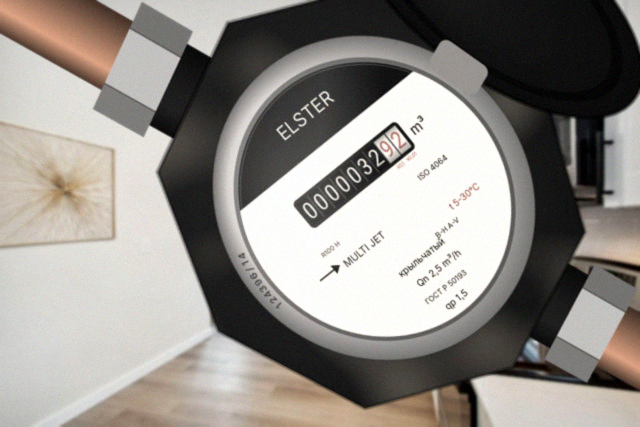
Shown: 32.92 m³
